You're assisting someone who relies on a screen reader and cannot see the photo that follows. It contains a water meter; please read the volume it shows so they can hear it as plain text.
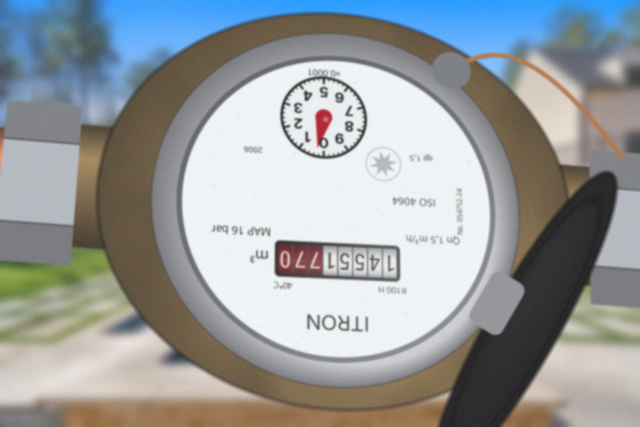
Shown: 14551.7700 m³
